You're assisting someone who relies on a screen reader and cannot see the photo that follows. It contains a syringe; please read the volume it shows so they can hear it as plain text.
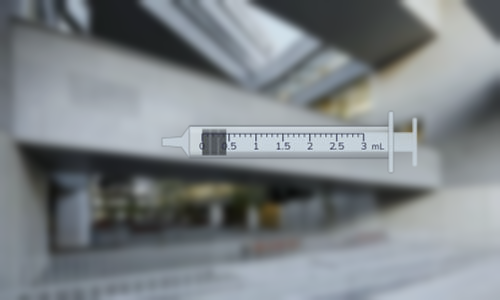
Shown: 0 mL
